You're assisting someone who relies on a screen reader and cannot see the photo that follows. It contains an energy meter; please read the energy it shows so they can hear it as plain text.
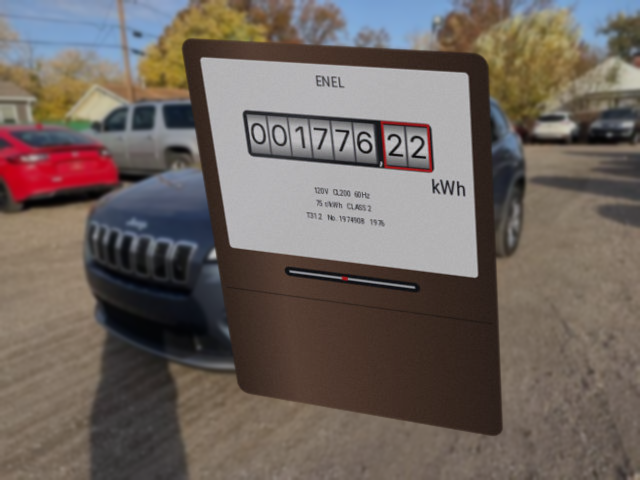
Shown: 1776.22 kWh
